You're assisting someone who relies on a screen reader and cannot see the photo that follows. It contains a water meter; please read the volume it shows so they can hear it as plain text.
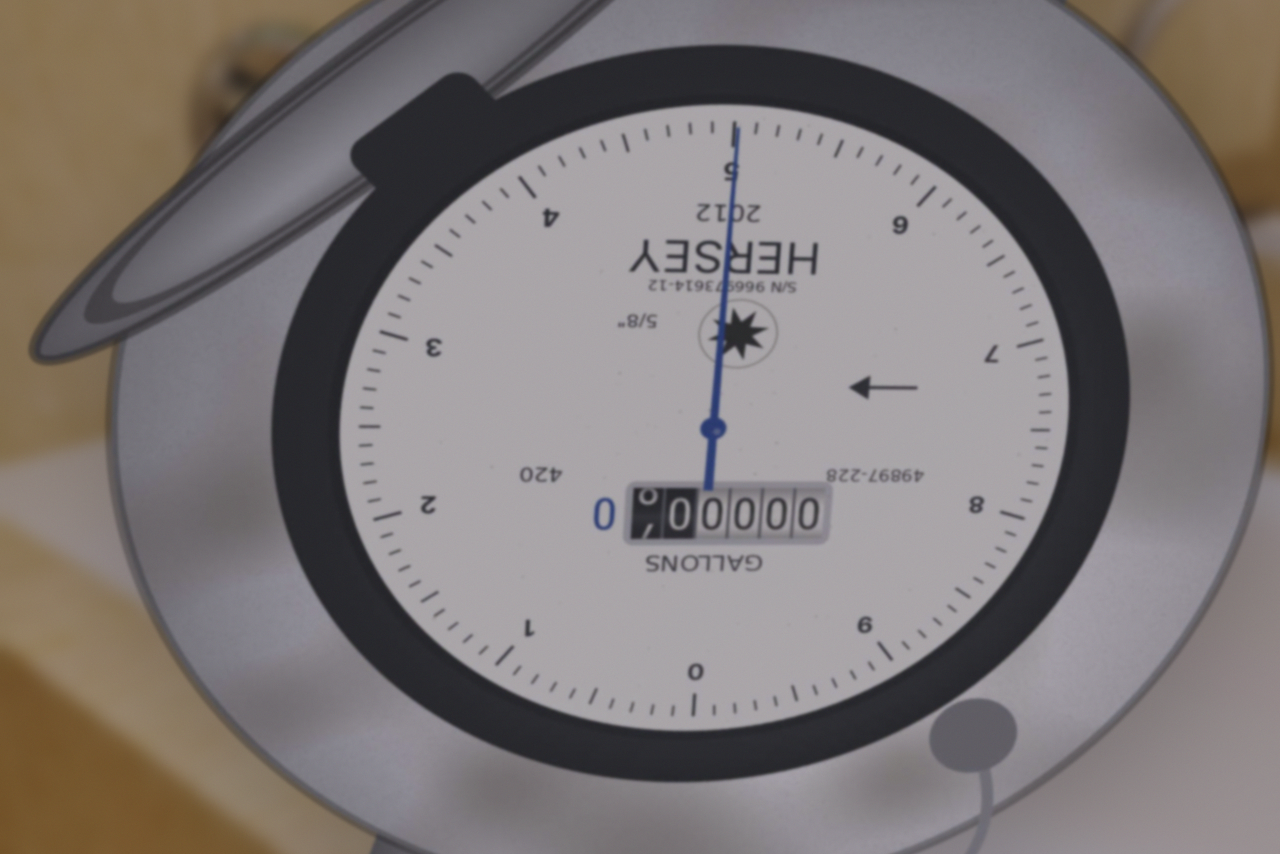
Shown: 75.0 gal
